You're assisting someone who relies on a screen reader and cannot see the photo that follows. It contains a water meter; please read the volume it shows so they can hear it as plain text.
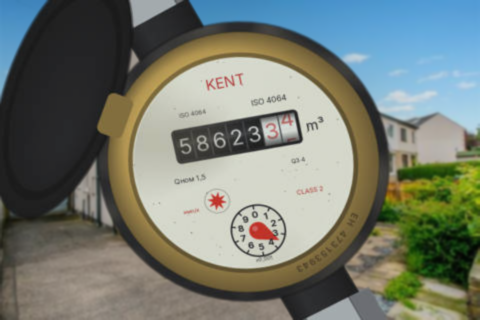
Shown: 58623.343 m³
